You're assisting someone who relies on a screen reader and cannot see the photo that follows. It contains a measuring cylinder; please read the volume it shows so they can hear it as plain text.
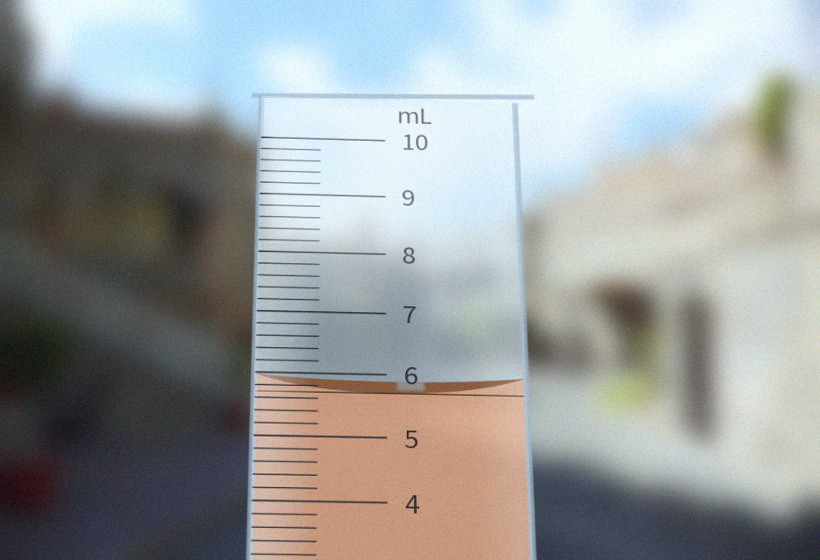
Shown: 5.7 mL
